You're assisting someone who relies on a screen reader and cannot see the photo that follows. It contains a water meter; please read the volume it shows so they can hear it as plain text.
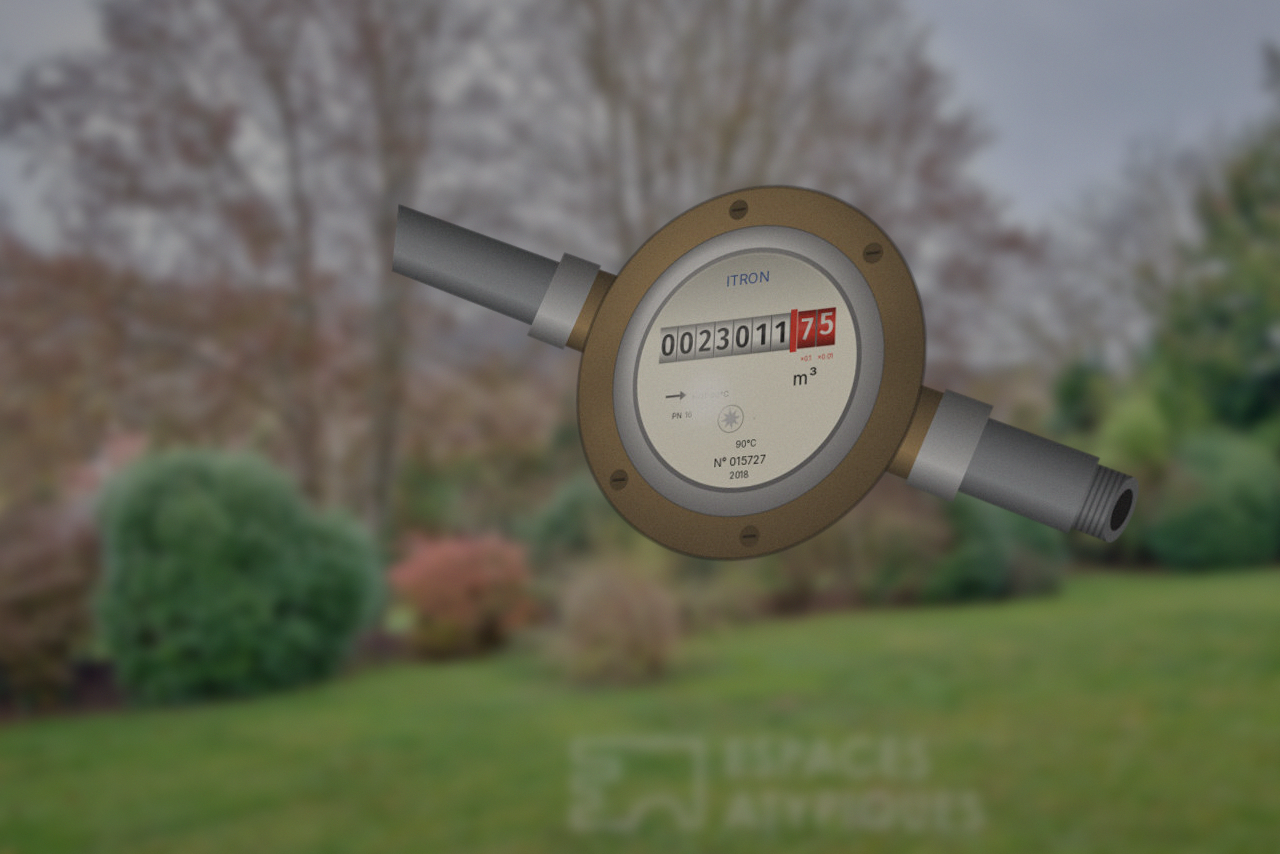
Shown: 23011.75 m³
